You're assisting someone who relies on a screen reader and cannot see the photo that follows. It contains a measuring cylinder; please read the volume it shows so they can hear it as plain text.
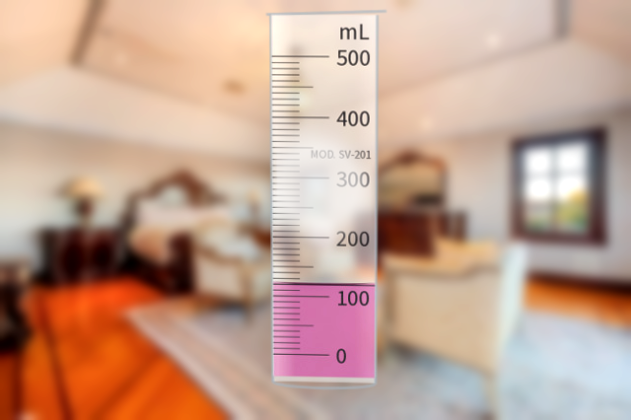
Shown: 120 mL
